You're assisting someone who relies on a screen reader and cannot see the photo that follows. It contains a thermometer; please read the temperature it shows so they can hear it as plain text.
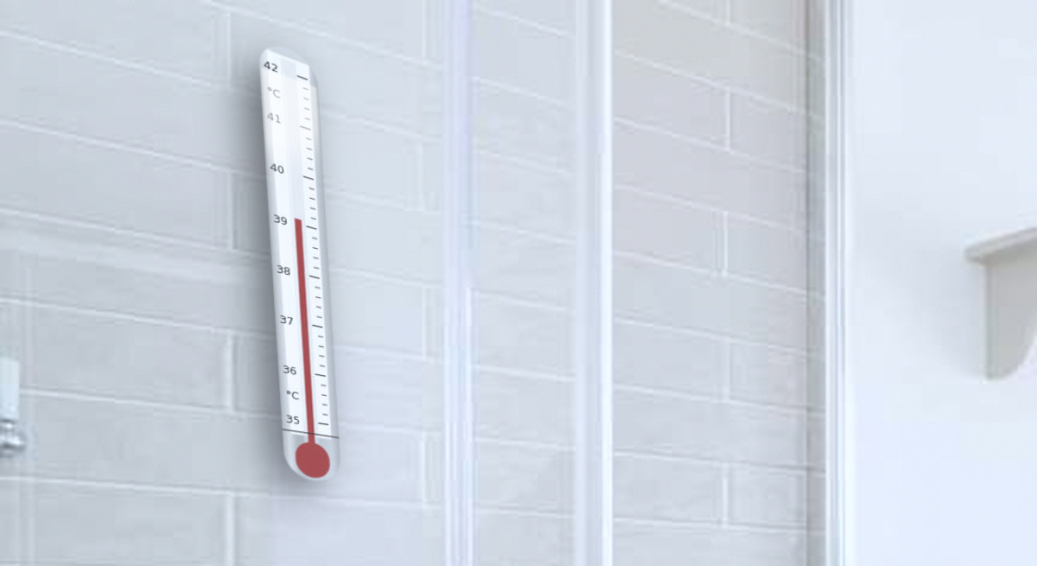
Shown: 39.1 °C
